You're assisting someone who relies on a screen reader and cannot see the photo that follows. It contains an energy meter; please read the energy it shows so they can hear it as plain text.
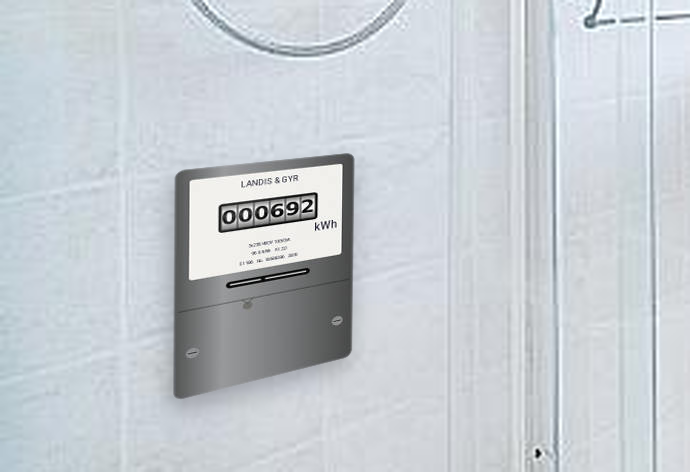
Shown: 692 kWh
